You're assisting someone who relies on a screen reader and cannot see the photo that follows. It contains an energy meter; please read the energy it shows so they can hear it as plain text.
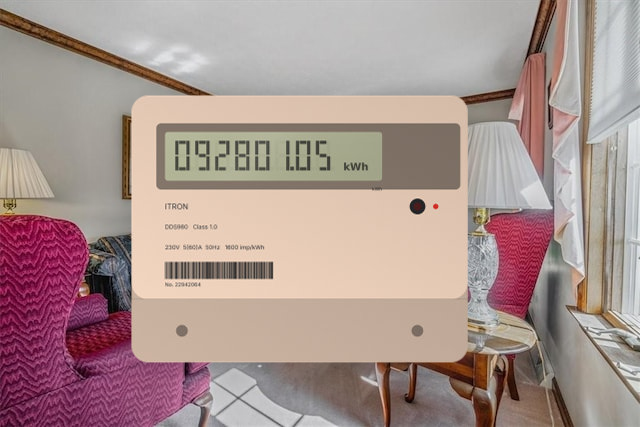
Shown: 92801.05 kWh
